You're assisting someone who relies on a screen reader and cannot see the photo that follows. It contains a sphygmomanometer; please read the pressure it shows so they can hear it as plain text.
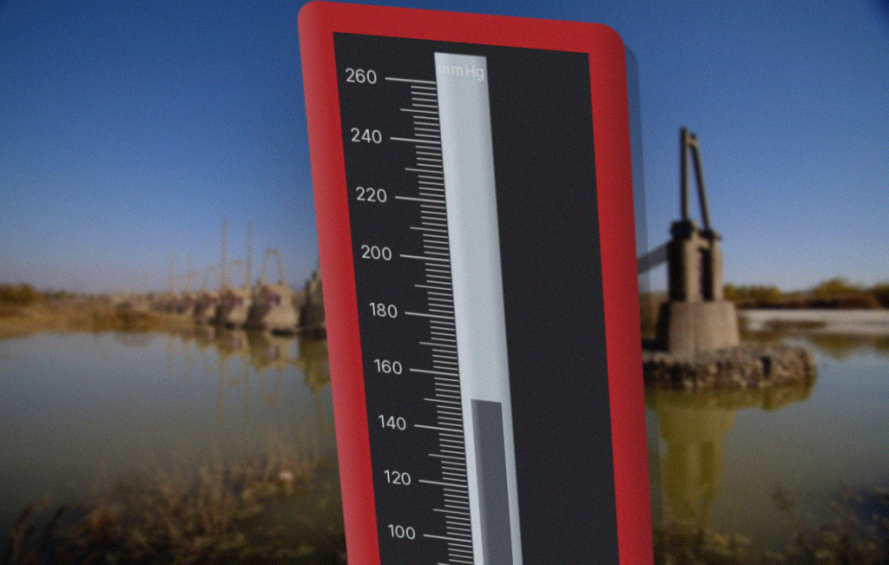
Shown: 152 mmHg
